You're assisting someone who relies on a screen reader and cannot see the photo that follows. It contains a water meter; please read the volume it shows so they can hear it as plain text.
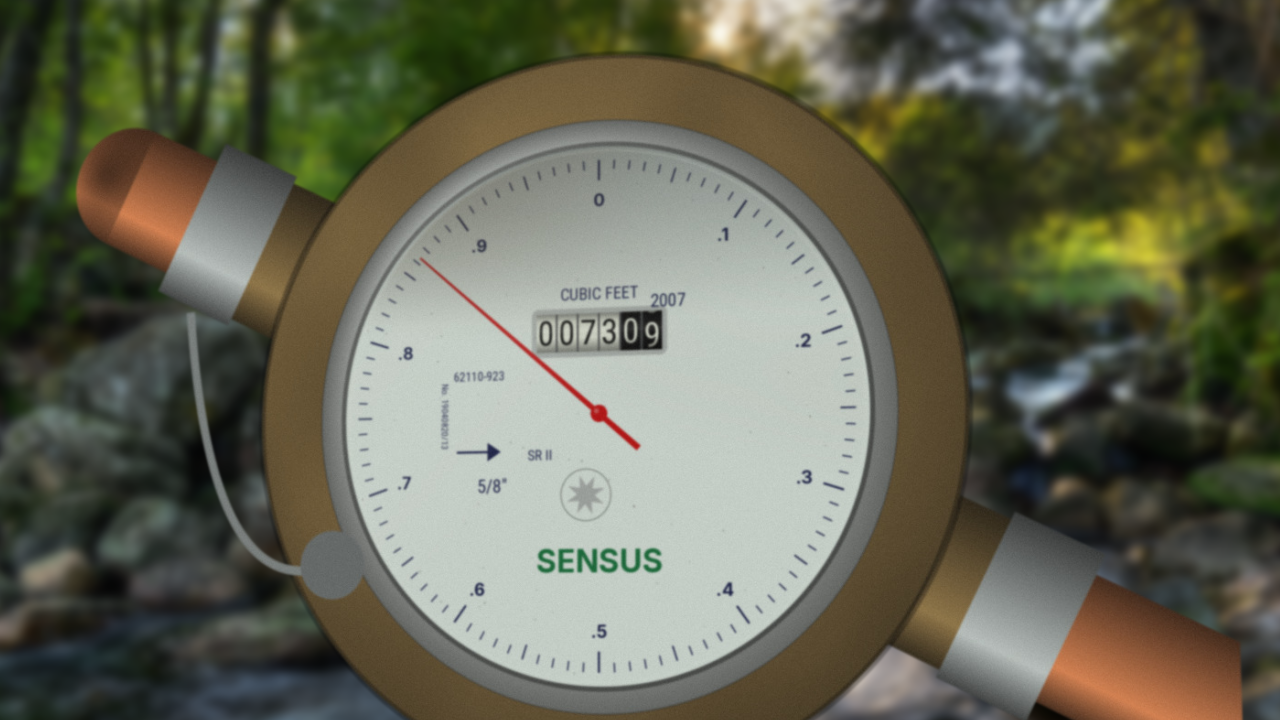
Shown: 7308.86 ft³
